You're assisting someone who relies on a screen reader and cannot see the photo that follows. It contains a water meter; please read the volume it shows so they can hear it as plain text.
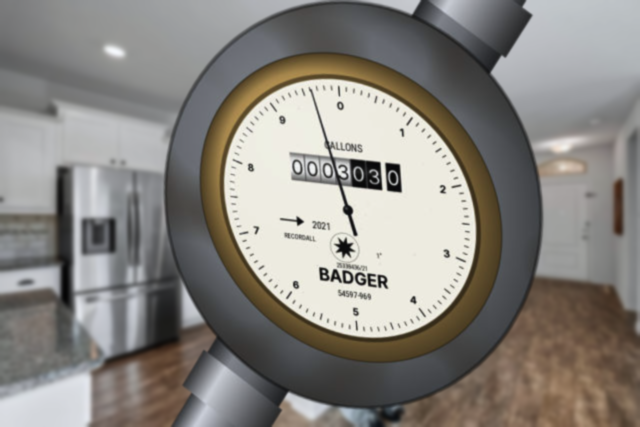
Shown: 3029.6 gal
